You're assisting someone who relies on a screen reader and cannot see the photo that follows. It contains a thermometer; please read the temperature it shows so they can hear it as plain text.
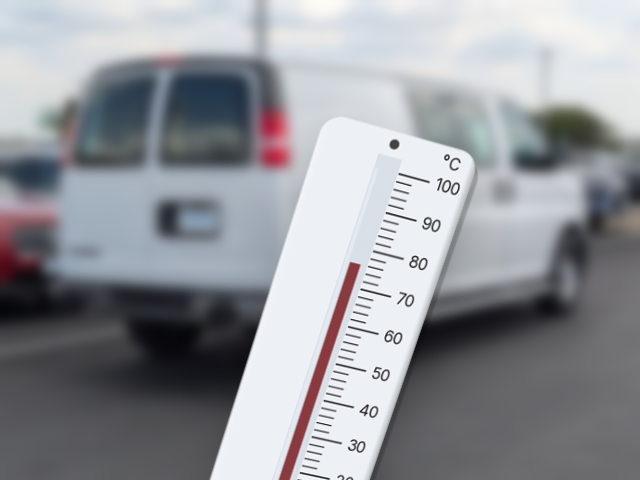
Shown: 76 °C
